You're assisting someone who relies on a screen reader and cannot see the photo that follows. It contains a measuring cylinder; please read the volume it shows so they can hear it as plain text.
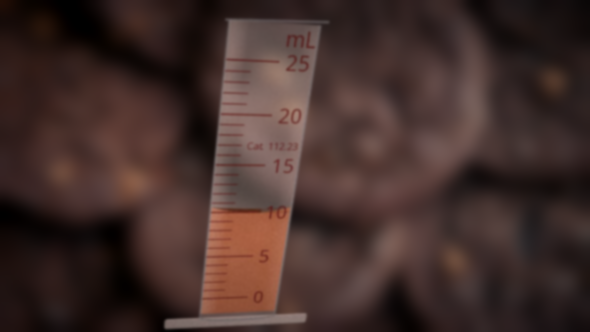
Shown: 10 mL
